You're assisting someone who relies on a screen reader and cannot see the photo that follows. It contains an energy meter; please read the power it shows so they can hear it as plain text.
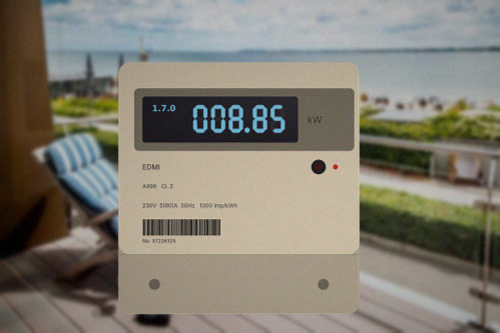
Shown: 8.85 kW
